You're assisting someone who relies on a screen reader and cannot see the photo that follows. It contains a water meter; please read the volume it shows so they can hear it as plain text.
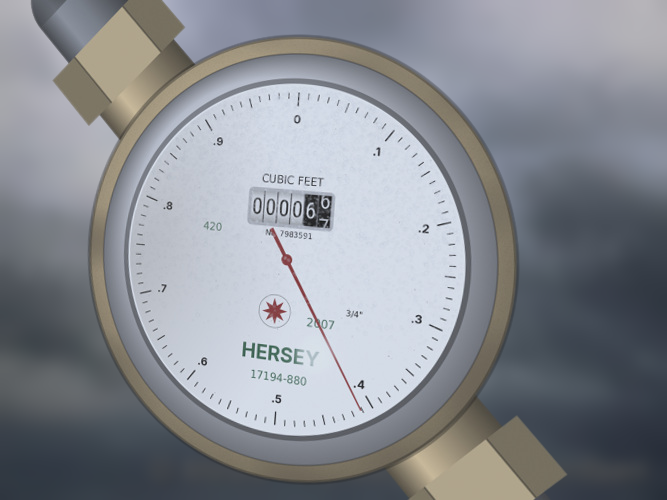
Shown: 66.41 ft³
